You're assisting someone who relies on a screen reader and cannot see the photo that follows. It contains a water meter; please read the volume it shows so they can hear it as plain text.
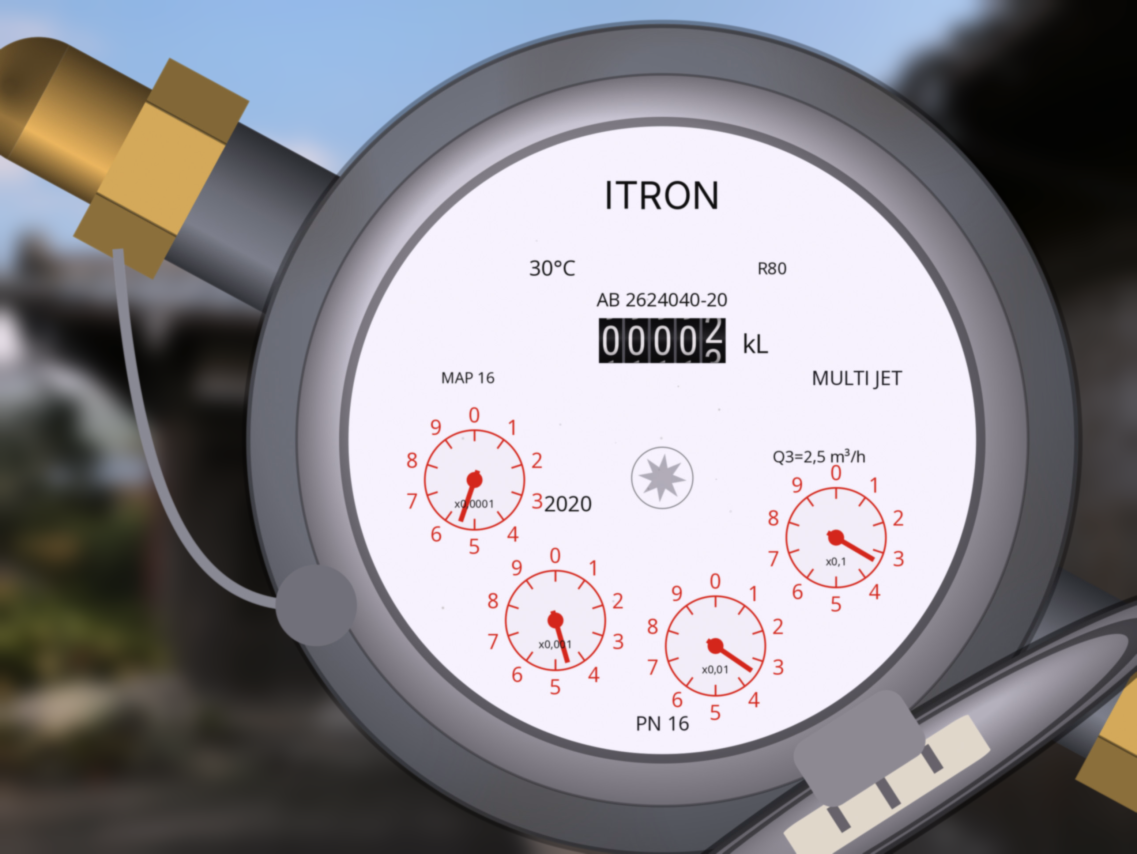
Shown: 2.3345 kL
